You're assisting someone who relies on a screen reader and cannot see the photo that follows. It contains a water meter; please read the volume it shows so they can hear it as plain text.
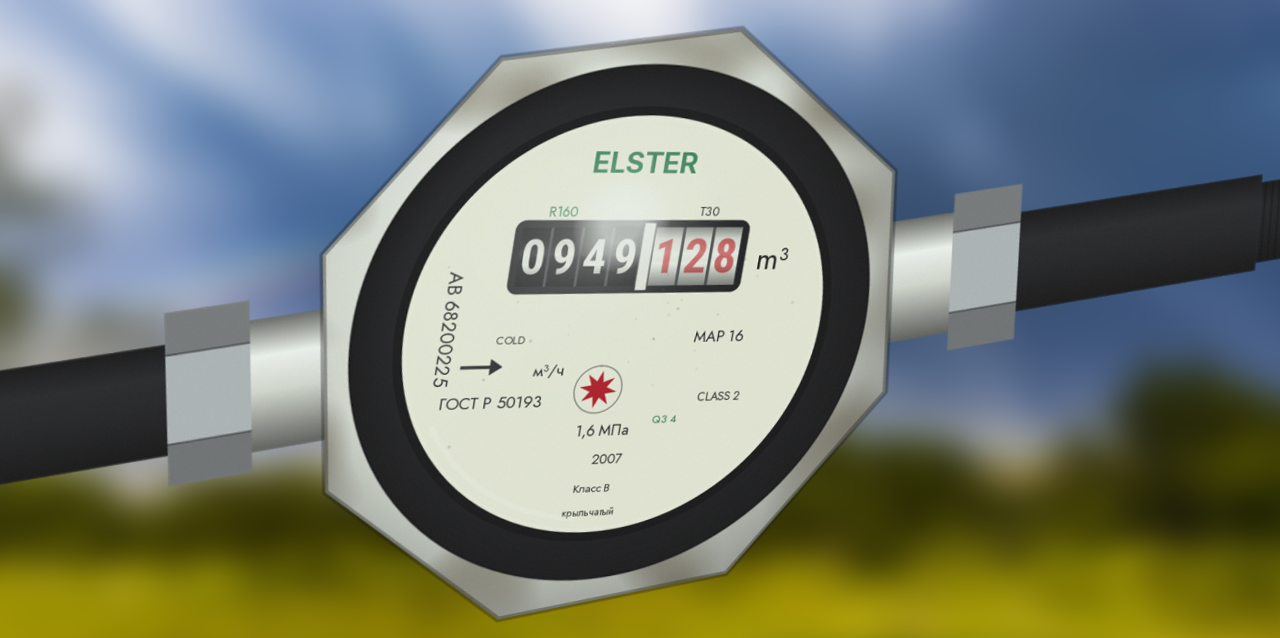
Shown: 949.128 m³
